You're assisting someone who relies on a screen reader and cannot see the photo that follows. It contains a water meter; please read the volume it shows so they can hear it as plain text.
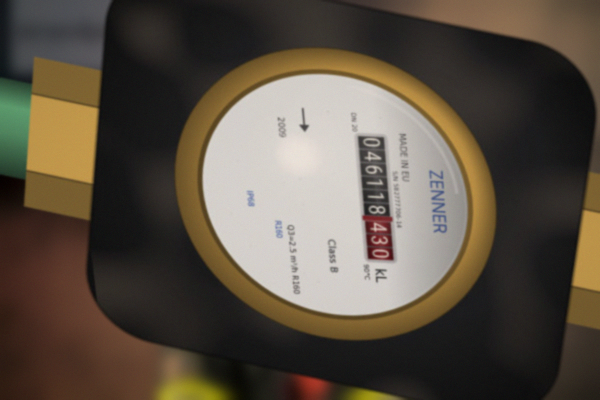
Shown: 46118.430 kL
